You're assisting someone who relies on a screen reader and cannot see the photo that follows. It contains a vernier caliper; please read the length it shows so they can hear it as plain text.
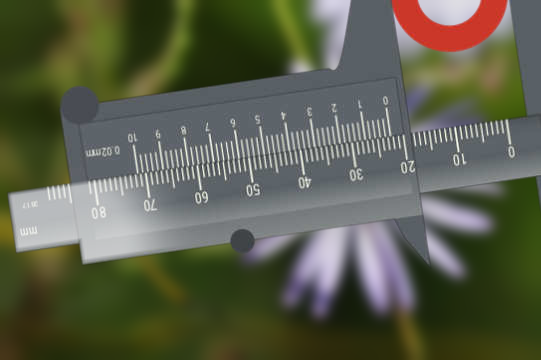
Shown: 22.5 mm
